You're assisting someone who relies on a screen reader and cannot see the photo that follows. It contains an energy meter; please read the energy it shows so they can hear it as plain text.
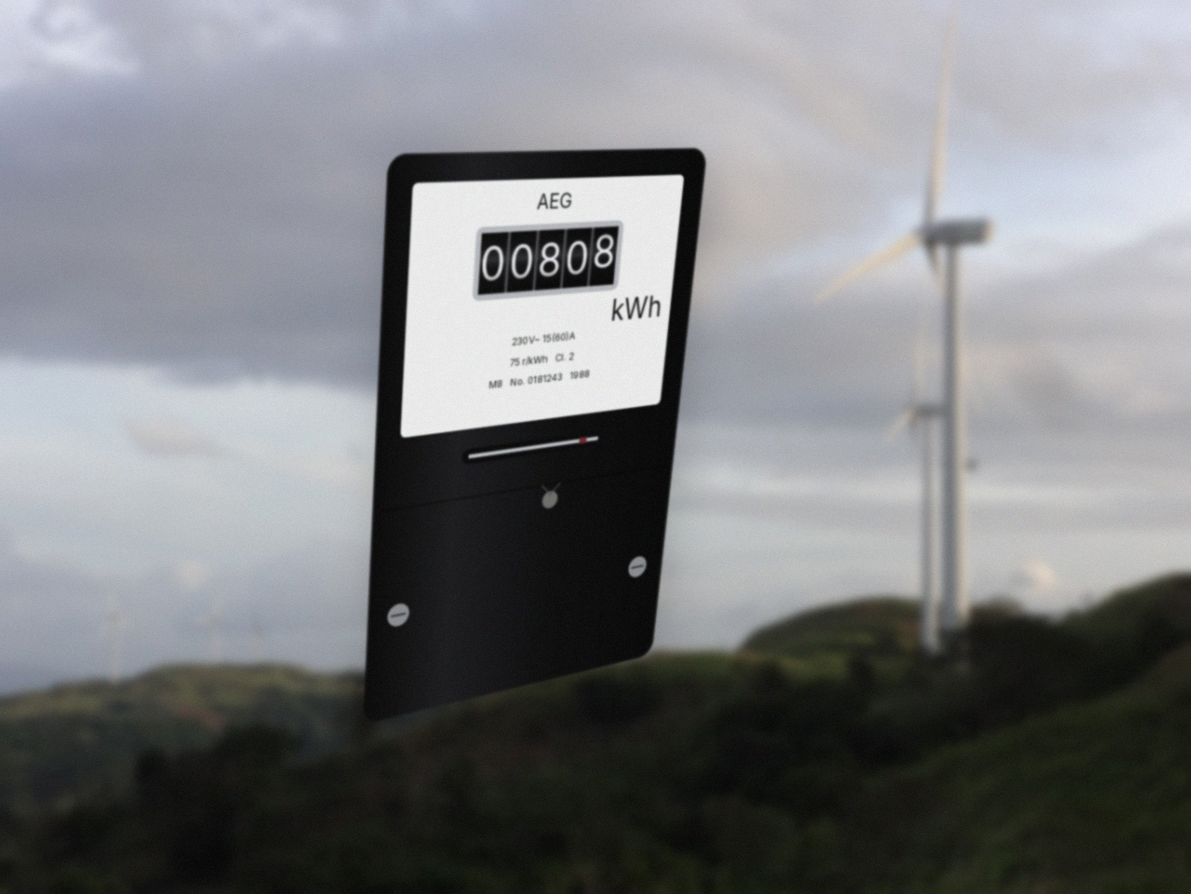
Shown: 808 kWh
